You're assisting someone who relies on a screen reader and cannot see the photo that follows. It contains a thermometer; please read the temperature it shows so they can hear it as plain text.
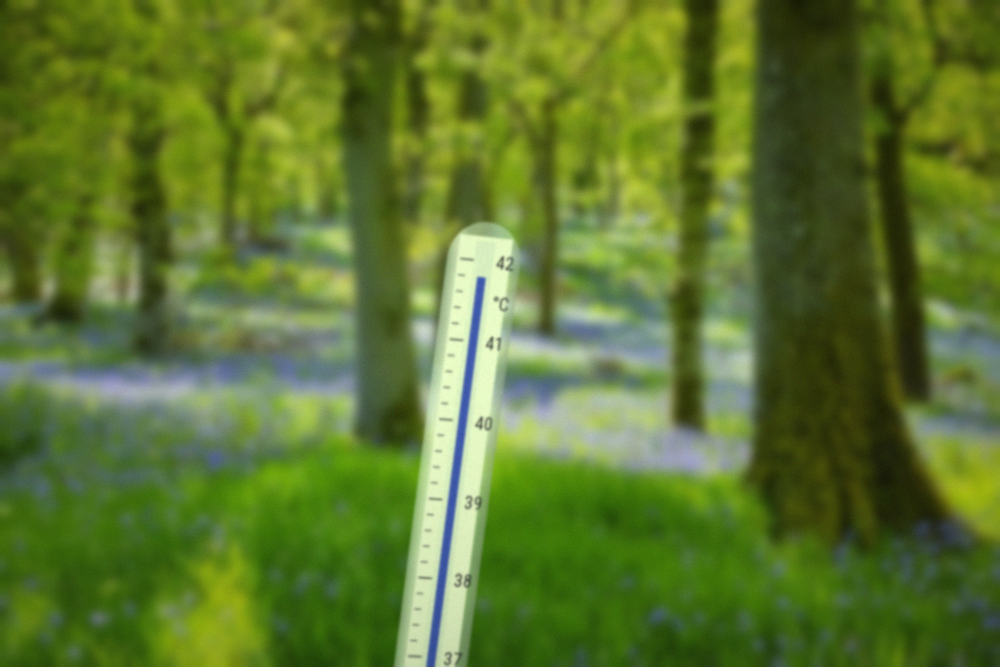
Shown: 41.8 °C
